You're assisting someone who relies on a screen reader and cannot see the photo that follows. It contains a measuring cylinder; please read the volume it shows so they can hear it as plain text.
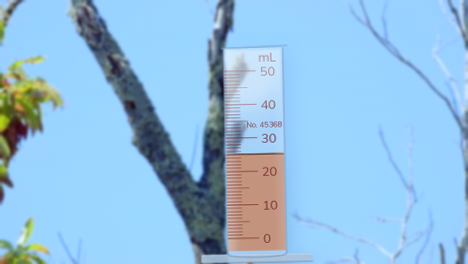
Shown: 25 mL
